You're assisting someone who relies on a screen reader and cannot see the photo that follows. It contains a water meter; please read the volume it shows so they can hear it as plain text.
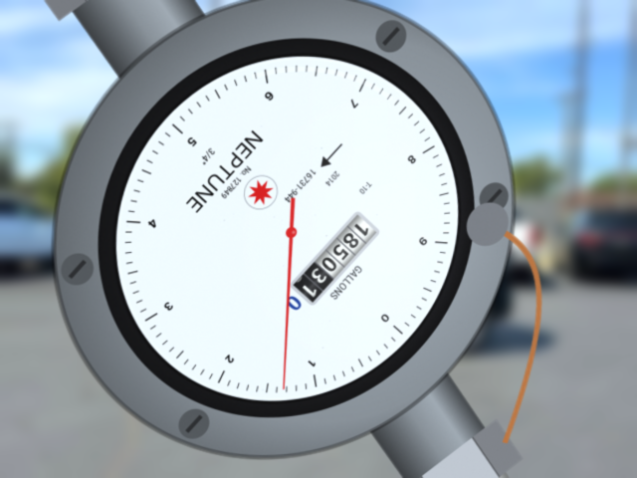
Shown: 1850311.3 gal
